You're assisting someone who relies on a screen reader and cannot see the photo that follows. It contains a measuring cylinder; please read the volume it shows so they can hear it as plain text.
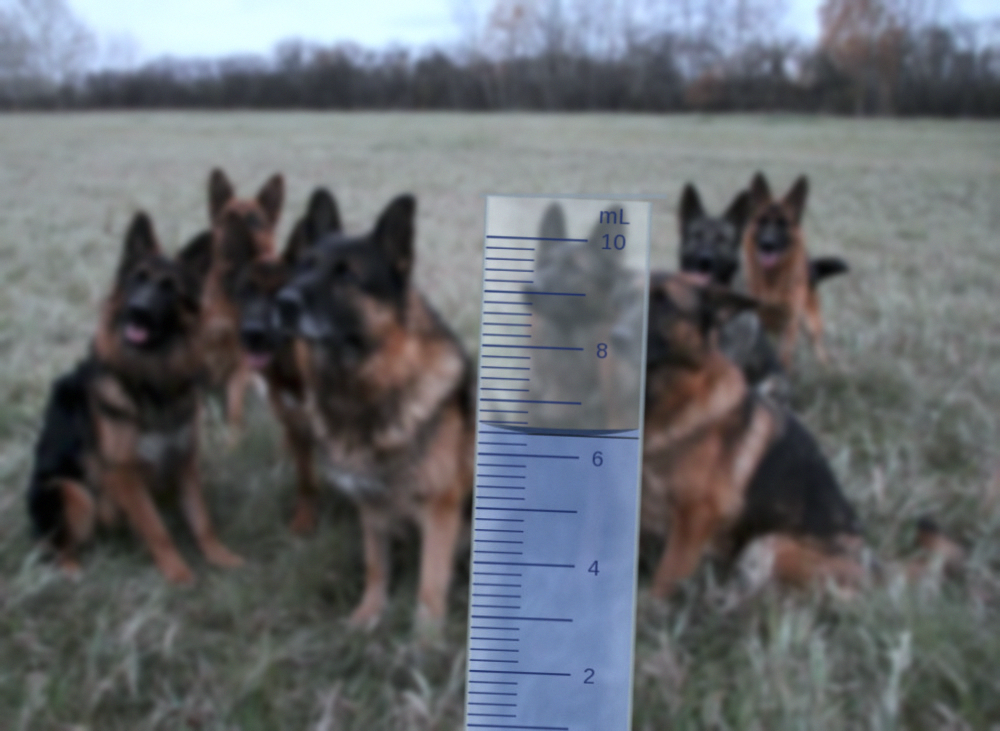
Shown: 6.4 mL
